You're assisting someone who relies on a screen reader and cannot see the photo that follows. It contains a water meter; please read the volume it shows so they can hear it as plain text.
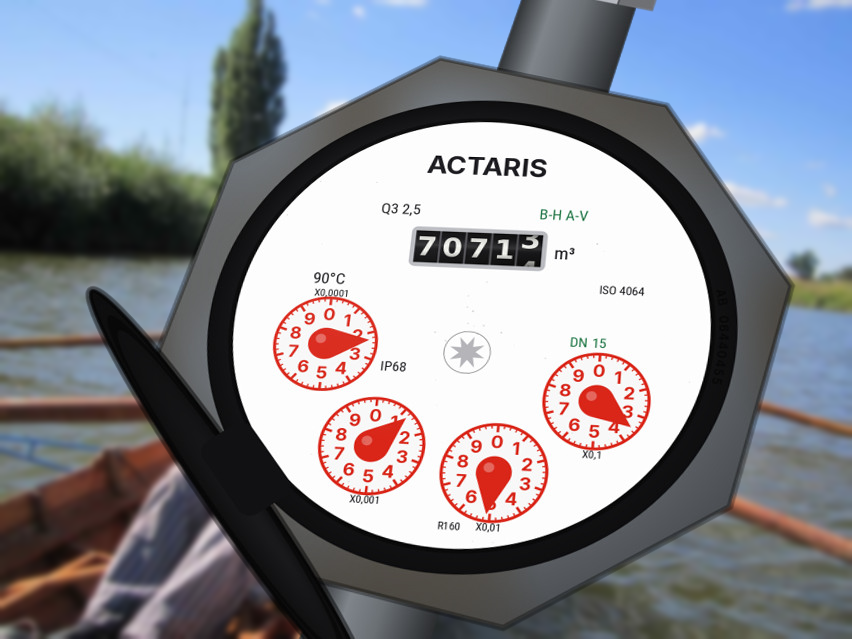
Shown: 70713.3512 m³
